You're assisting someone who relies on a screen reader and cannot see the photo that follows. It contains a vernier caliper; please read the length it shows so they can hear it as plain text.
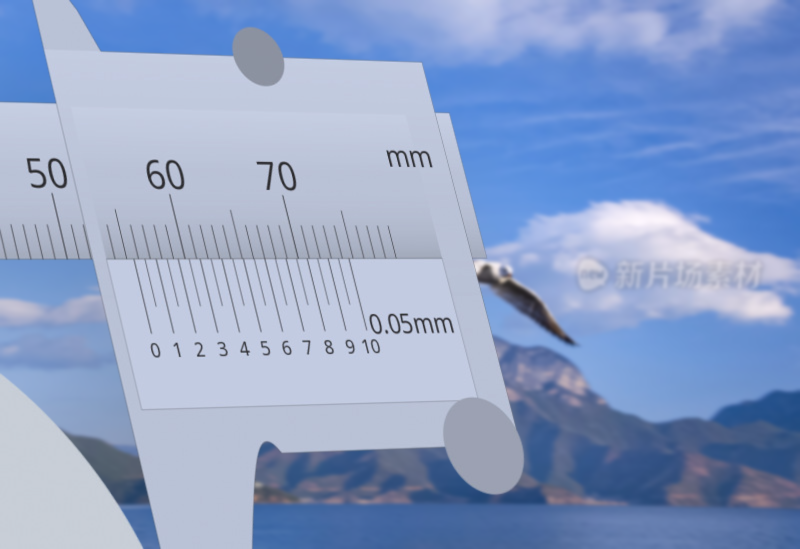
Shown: 55.6 mm
